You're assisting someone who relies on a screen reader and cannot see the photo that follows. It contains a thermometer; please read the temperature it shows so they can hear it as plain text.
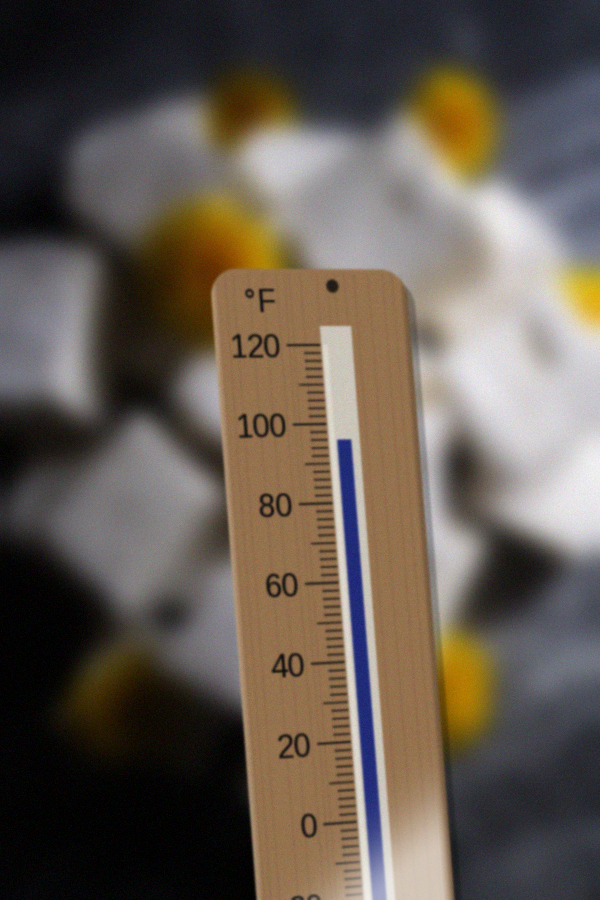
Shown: 96 °F
